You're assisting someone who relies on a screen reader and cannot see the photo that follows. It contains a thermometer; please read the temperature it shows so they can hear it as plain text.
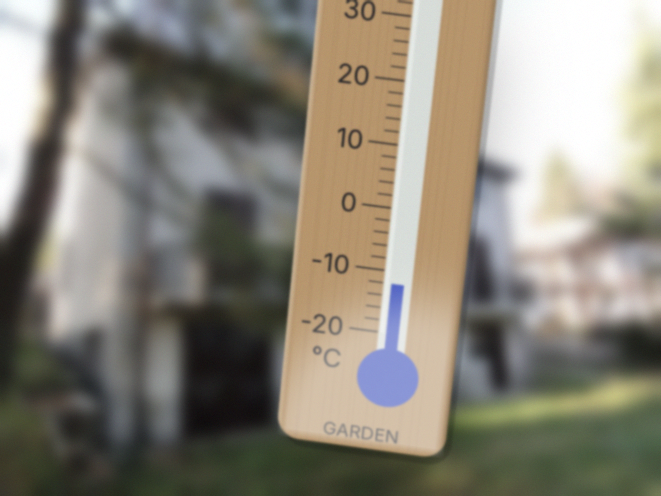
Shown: -12 °C
